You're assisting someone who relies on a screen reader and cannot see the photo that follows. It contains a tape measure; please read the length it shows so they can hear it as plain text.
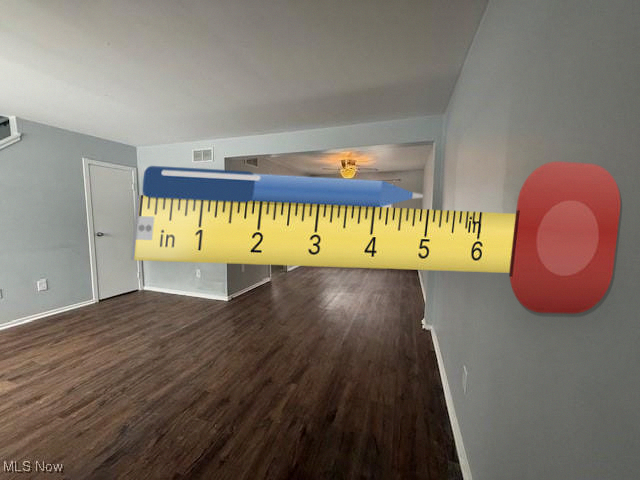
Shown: 4.875 in
